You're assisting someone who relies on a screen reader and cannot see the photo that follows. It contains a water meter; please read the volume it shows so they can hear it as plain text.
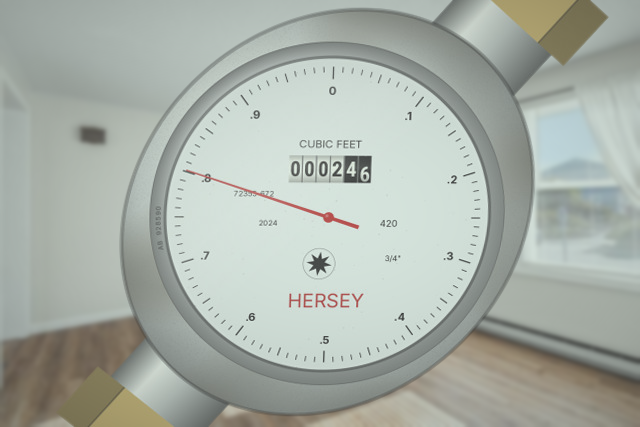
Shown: 245.80 ft³
